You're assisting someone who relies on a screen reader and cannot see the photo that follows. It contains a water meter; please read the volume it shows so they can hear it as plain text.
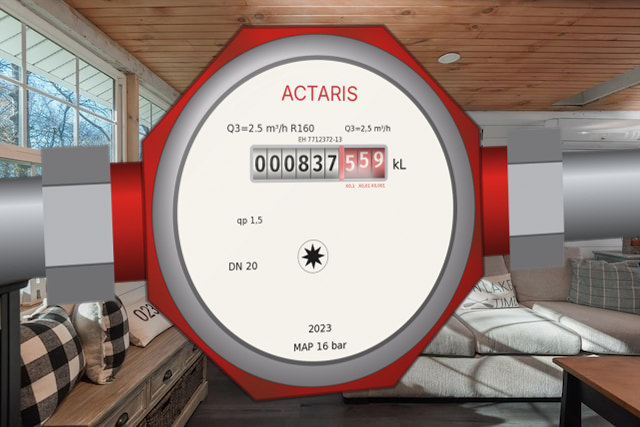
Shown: 837.559 kL
